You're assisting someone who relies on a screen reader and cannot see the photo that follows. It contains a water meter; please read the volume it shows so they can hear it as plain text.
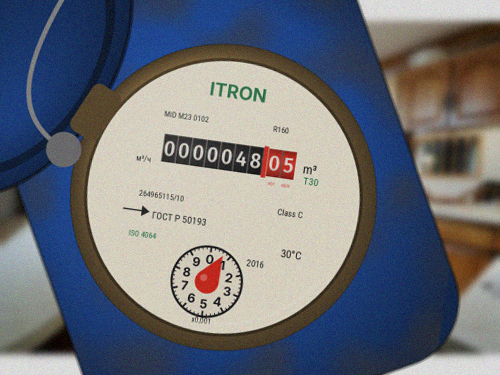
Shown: 48.050 m³
